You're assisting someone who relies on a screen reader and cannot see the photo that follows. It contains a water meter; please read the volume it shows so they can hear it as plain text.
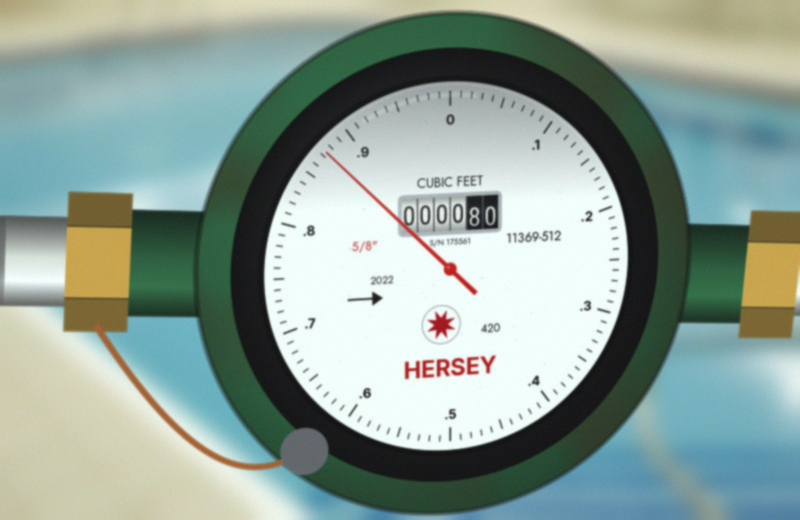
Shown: 79.87 ft³
